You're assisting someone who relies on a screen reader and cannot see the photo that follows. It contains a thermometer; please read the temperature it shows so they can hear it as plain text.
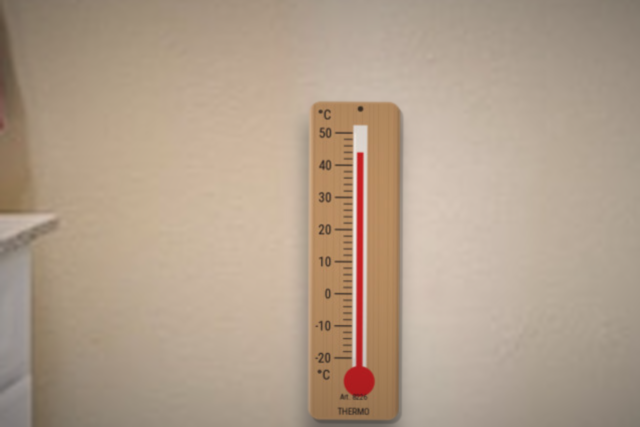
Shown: 44 °C
